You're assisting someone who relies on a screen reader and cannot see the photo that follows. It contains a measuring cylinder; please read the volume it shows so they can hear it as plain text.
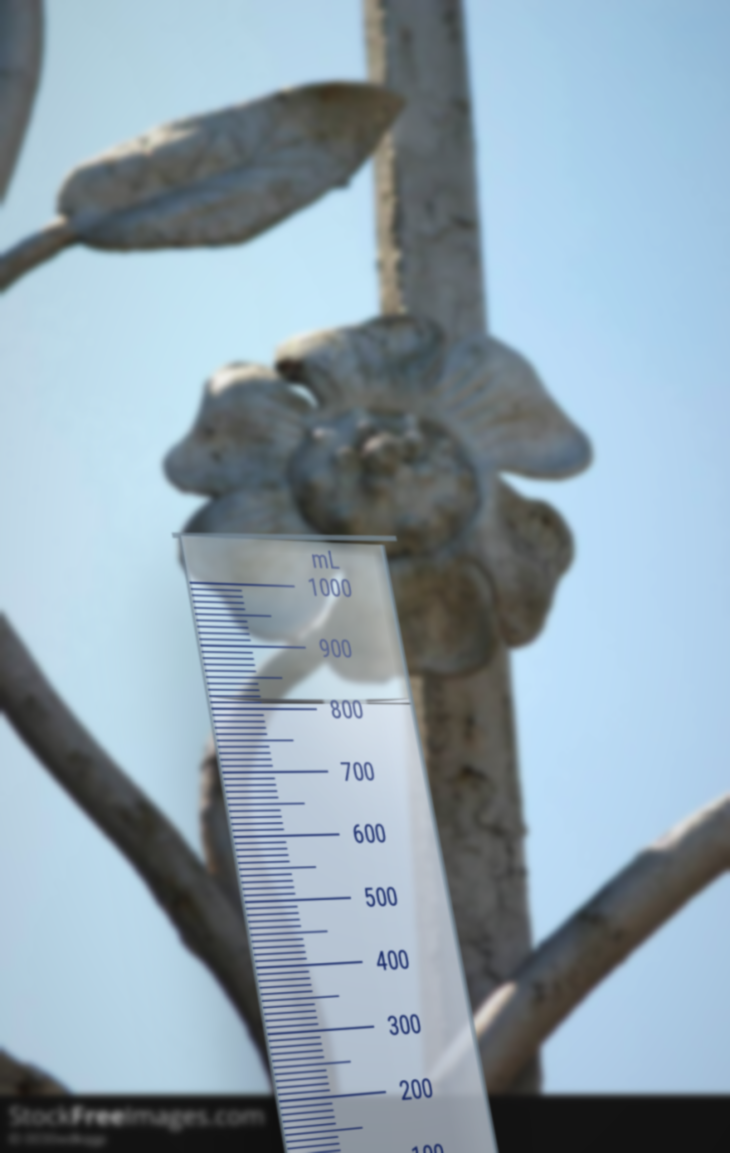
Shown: 810 mL
